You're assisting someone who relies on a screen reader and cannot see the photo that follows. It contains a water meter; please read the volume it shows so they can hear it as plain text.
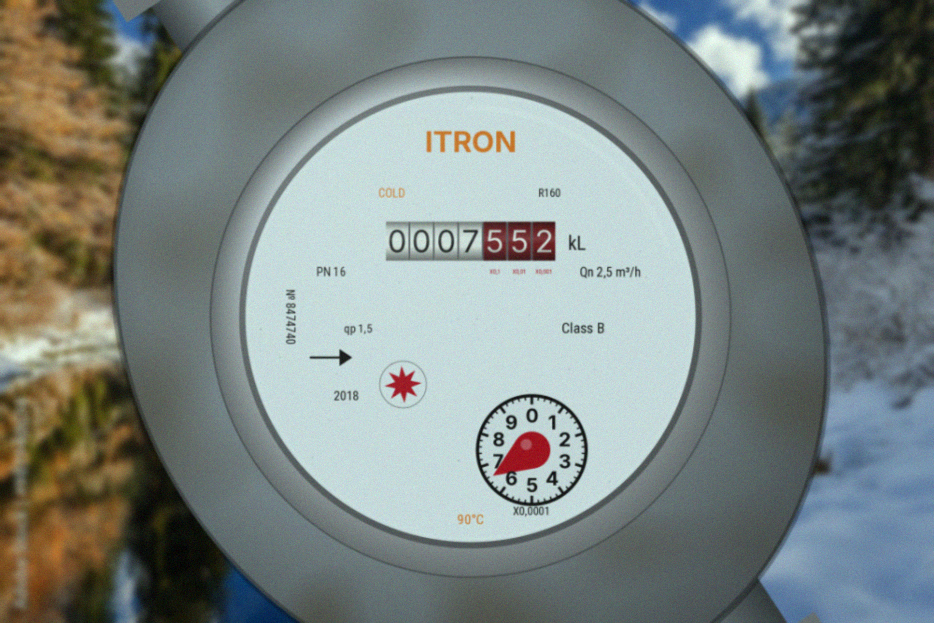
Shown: 7.5526 kL
